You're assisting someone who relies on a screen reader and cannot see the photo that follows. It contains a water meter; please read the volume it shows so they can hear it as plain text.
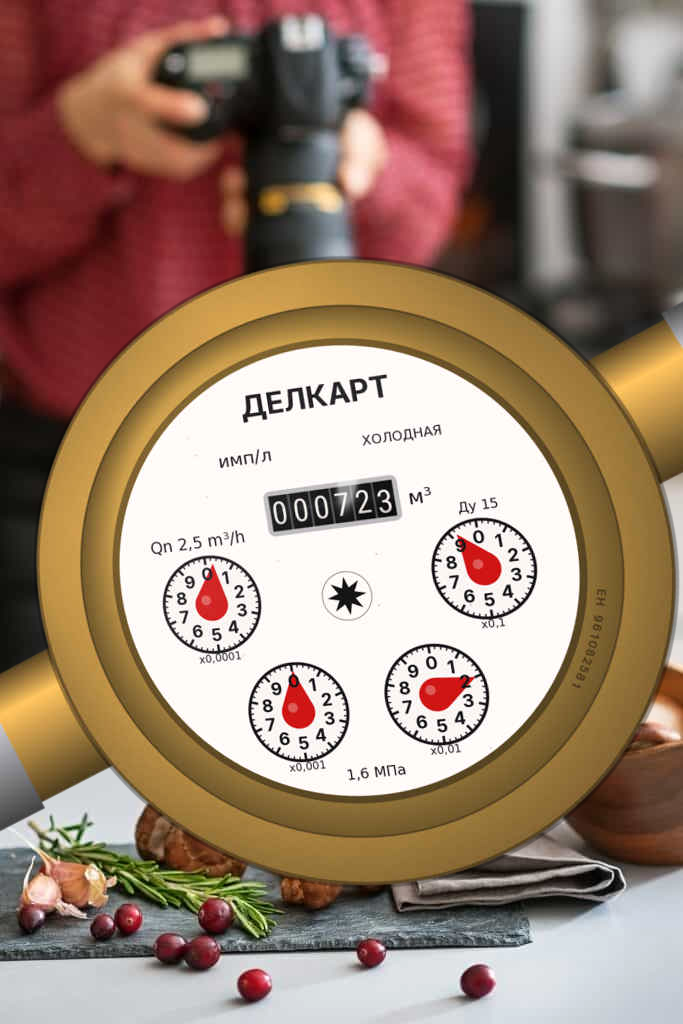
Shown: 722.9200 m³
